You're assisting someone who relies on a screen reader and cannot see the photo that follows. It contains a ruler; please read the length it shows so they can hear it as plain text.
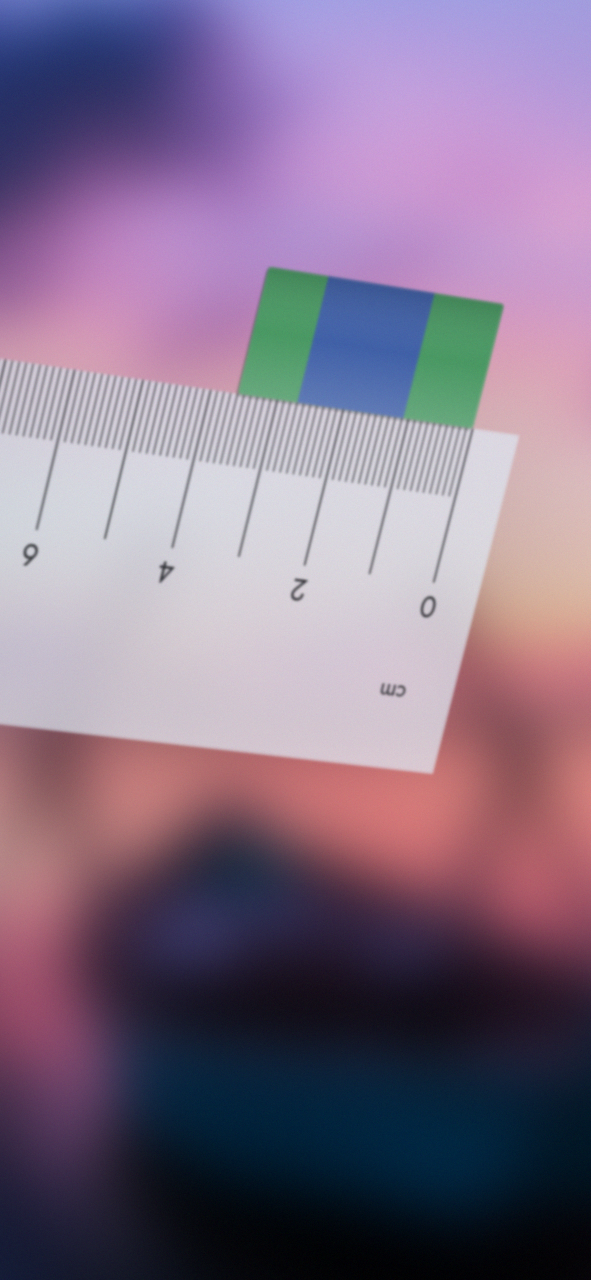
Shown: 3.6 cm
